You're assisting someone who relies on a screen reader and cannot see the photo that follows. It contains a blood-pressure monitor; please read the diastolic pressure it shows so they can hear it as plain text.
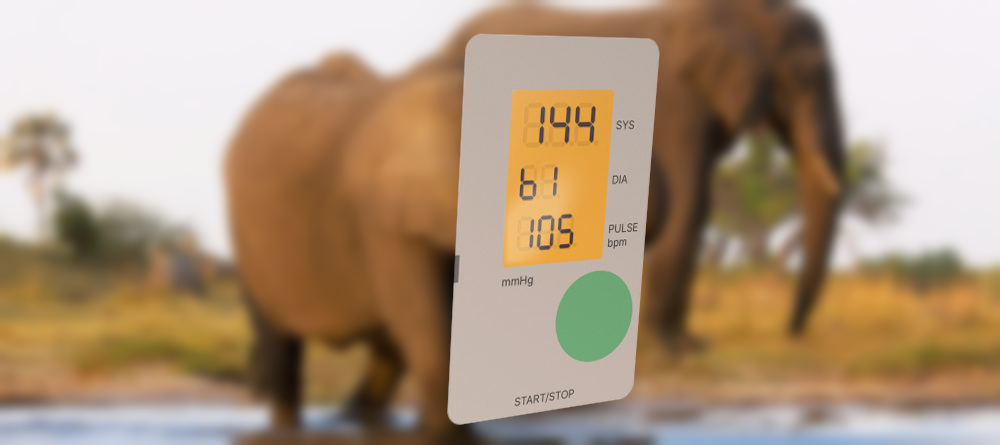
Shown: 61 mmHg
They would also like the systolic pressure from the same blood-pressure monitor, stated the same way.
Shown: 144 mmHg
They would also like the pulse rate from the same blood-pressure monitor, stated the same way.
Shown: 105 bpm
